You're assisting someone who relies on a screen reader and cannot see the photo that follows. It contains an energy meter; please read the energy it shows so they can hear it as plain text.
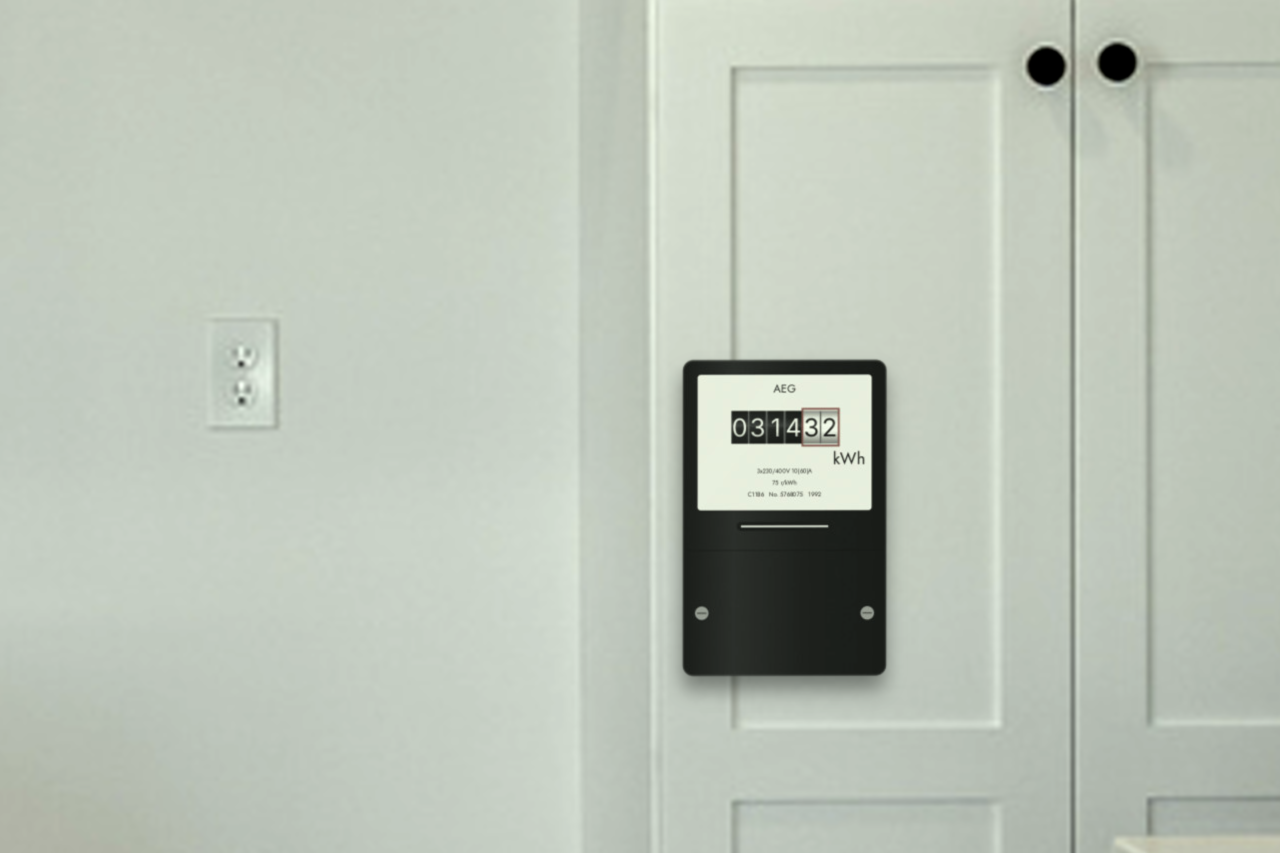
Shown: 314.32 kWh
